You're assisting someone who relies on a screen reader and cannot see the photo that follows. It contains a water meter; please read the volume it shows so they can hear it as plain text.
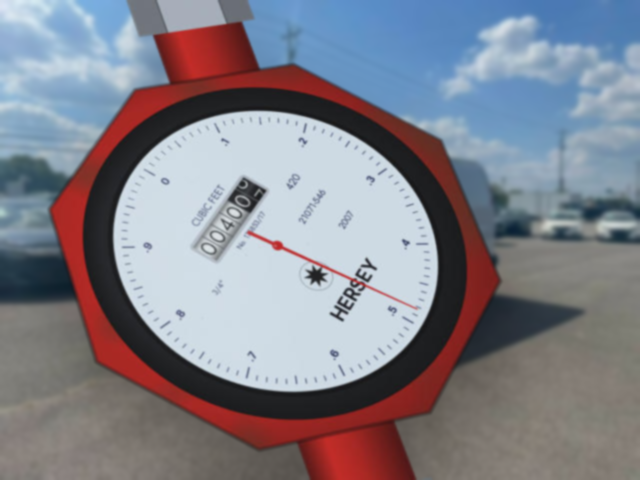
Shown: 4006.48 ft³
